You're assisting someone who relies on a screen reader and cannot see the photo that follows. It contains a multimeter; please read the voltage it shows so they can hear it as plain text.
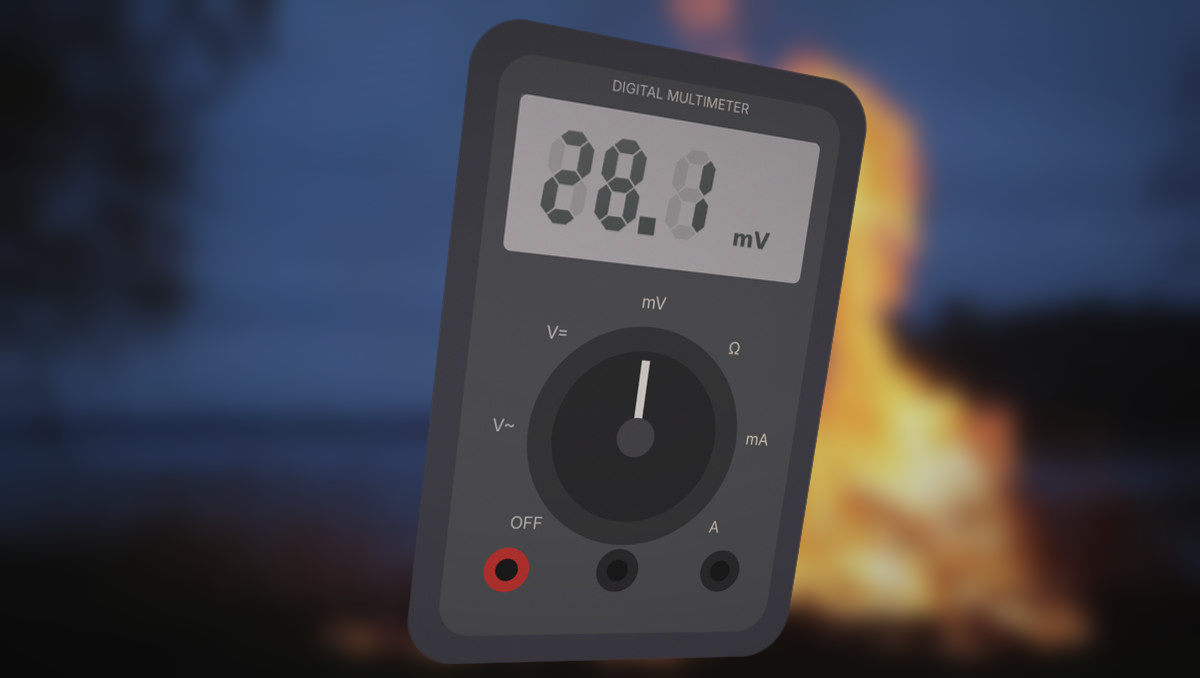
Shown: 28.1 mV
